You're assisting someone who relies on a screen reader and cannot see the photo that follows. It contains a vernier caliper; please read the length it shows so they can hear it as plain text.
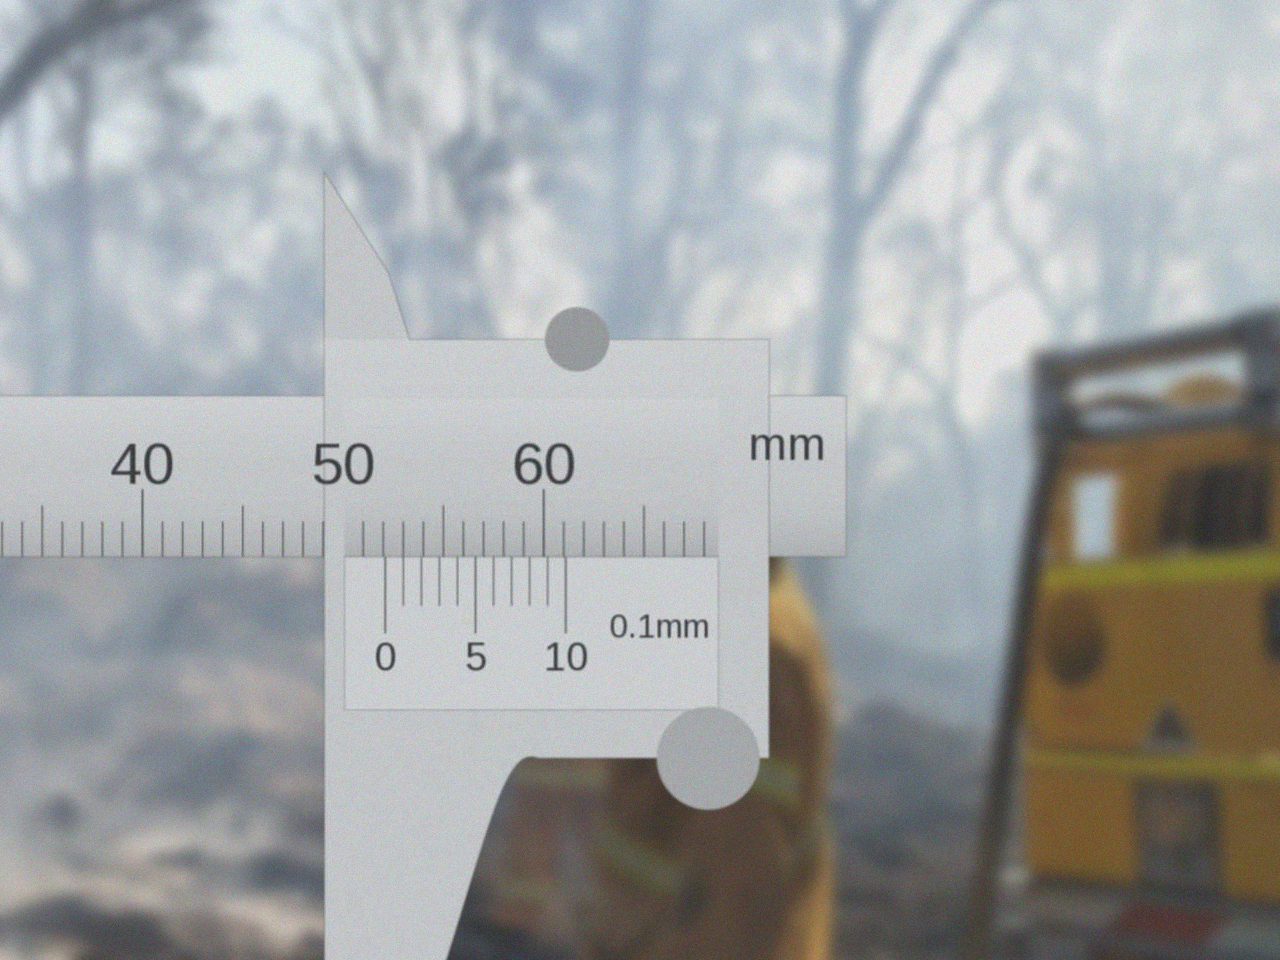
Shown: 52.1 mm
